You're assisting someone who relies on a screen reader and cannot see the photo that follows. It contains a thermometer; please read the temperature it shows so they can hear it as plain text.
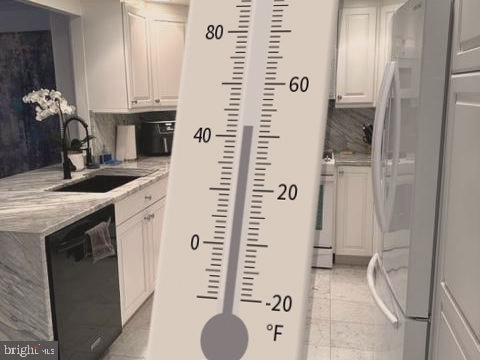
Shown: 44 °F
